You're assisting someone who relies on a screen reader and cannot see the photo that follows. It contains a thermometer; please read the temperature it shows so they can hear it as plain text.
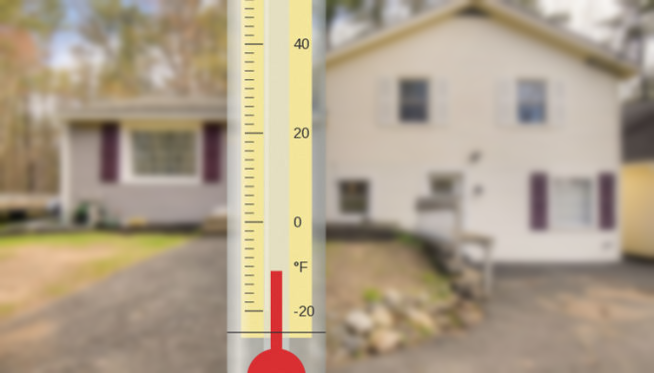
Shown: -11 °F
